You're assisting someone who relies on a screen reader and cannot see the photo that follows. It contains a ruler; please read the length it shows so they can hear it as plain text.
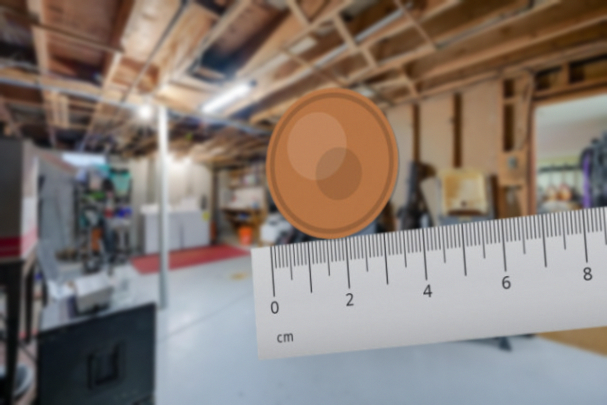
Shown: 3.5 cm
